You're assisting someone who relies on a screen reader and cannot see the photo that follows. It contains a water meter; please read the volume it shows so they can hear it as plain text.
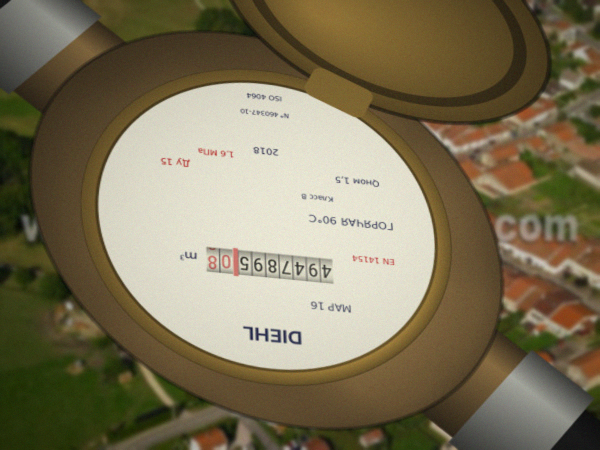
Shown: 4947895.08 m³
